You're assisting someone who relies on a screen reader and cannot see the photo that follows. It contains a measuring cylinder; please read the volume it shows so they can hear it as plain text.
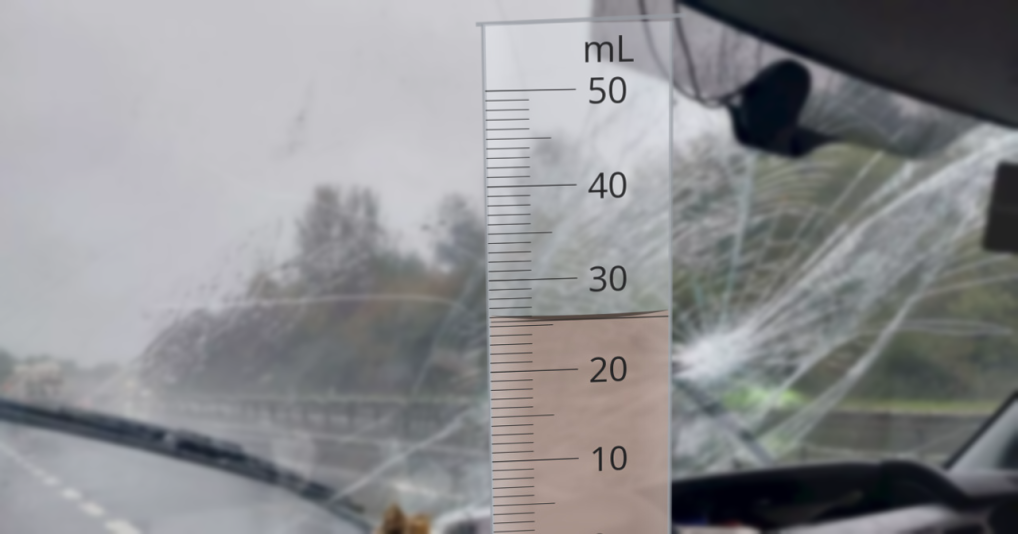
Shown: 25.5 mL
